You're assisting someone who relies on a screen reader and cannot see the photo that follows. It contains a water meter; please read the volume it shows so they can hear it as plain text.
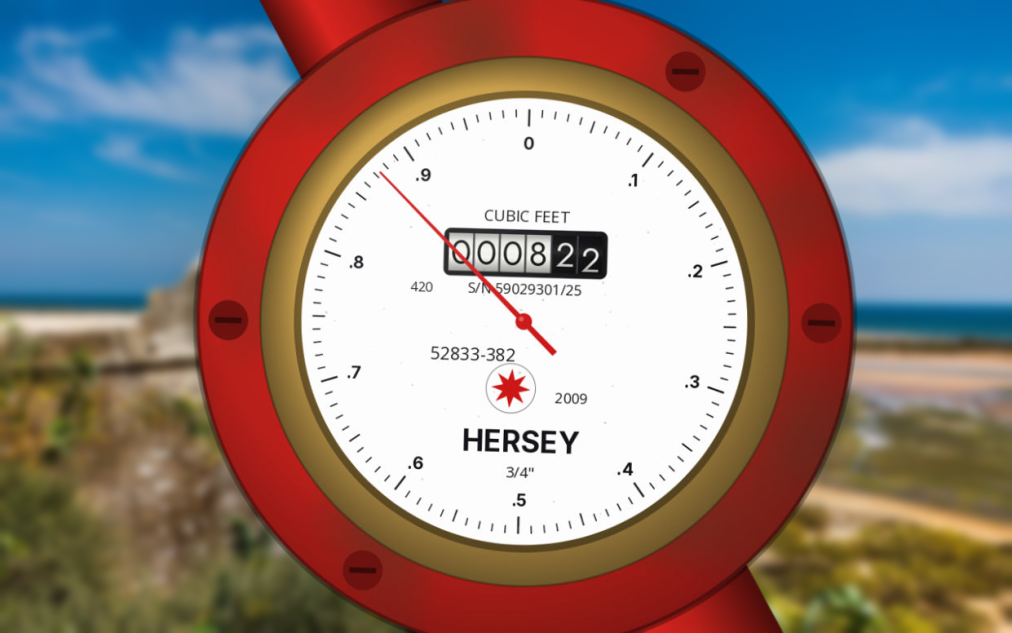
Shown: 821.87 ft³
